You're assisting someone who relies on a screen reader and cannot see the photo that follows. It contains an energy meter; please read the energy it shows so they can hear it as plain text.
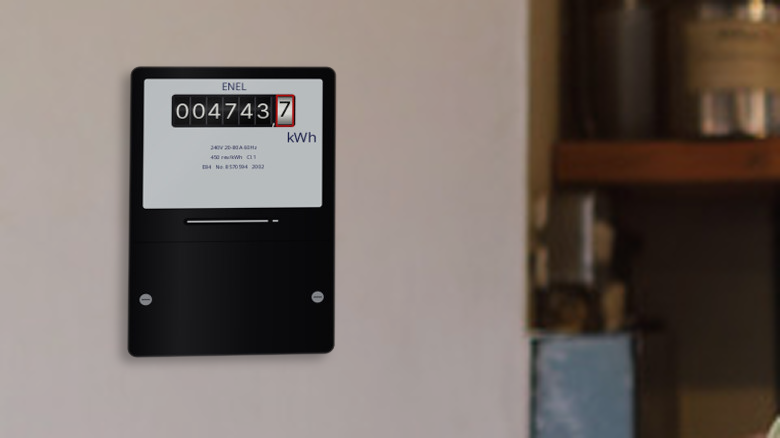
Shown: 4743.7 kWh
